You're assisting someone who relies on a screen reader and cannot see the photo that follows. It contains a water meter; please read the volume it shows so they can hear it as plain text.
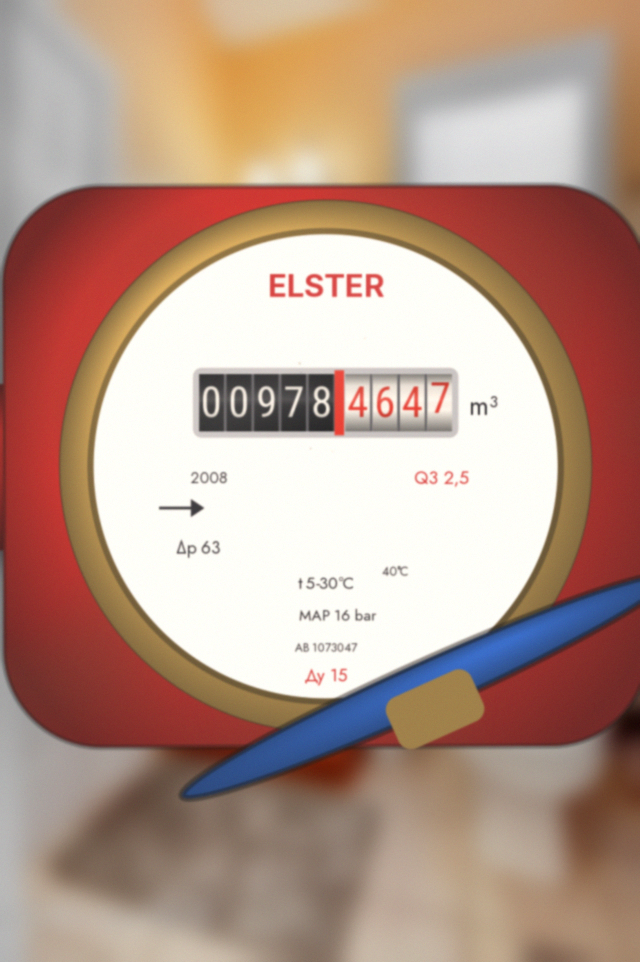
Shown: 978.4647 m³
